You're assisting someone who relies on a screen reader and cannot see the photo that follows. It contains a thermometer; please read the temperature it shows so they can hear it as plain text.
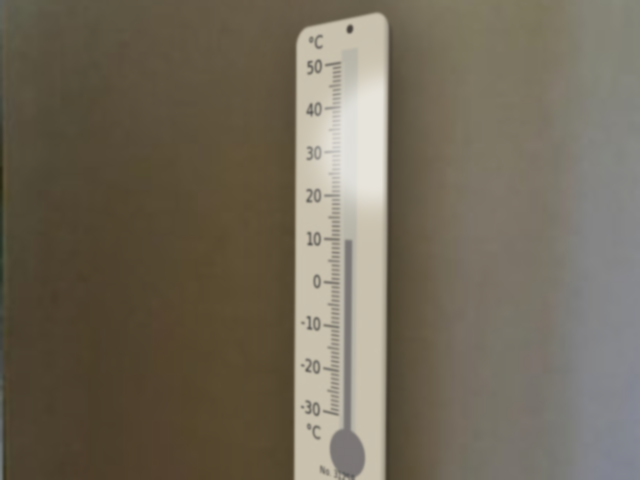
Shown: 10 °C
